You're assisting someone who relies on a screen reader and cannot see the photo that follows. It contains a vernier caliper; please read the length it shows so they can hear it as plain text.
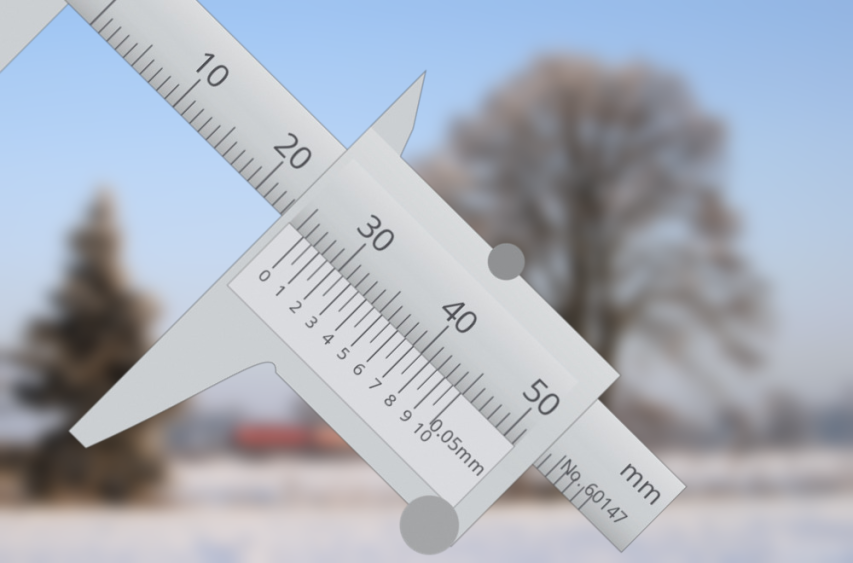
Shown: 25.8 mm
